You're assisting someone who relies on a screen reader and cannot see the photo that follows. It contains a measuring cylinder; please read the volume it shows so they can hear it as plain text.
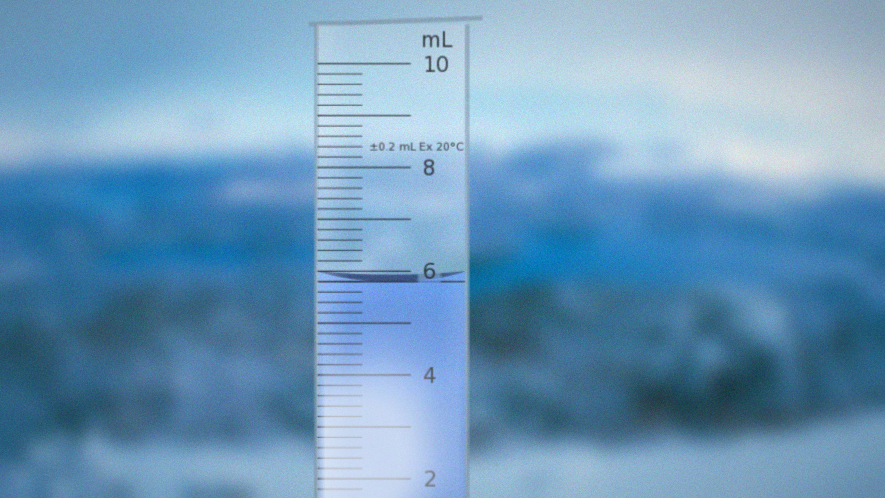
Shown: 5.8 mL
